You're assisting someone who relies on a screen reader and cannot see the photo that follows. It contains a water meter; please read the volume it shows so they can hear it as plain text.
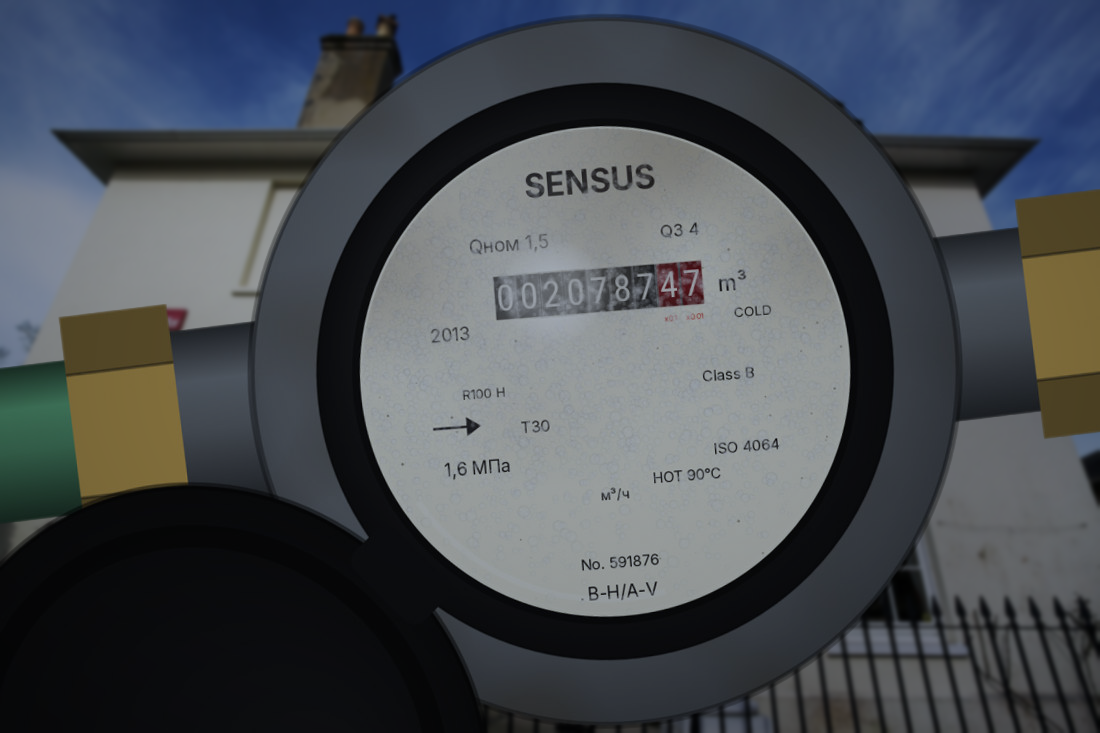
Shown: 20787.47 m³
